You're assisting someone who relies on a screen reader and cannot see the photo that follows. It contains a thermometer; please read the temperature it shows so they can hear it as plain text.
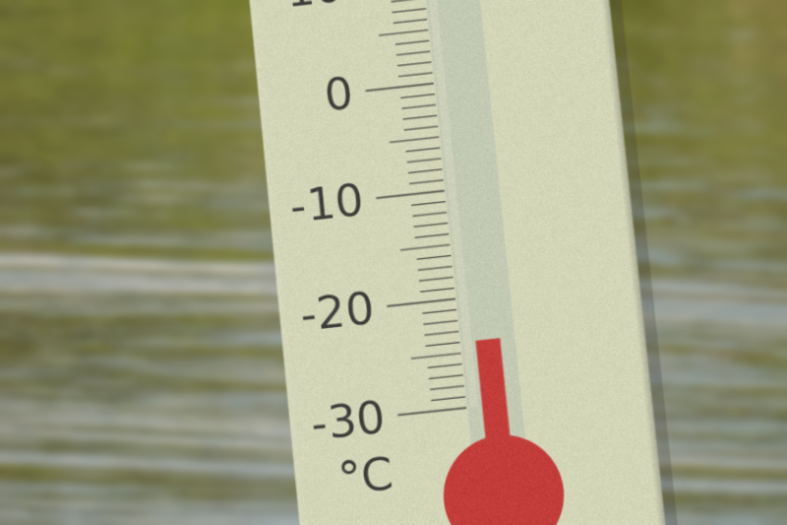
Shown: -24 °C
